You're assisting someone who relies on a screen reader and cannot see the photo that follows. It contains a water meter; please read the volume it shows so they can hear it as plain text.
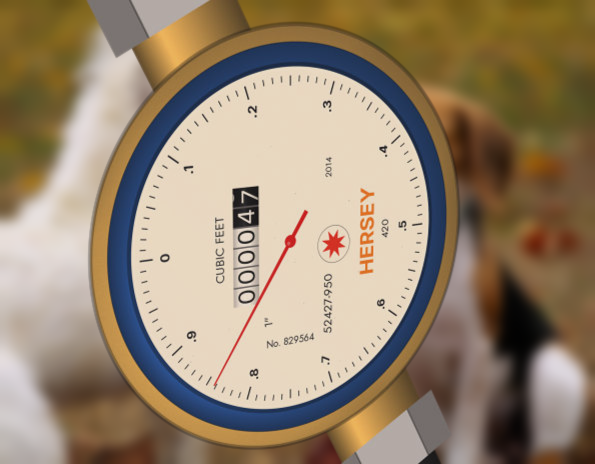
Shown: 46.84 ft³
